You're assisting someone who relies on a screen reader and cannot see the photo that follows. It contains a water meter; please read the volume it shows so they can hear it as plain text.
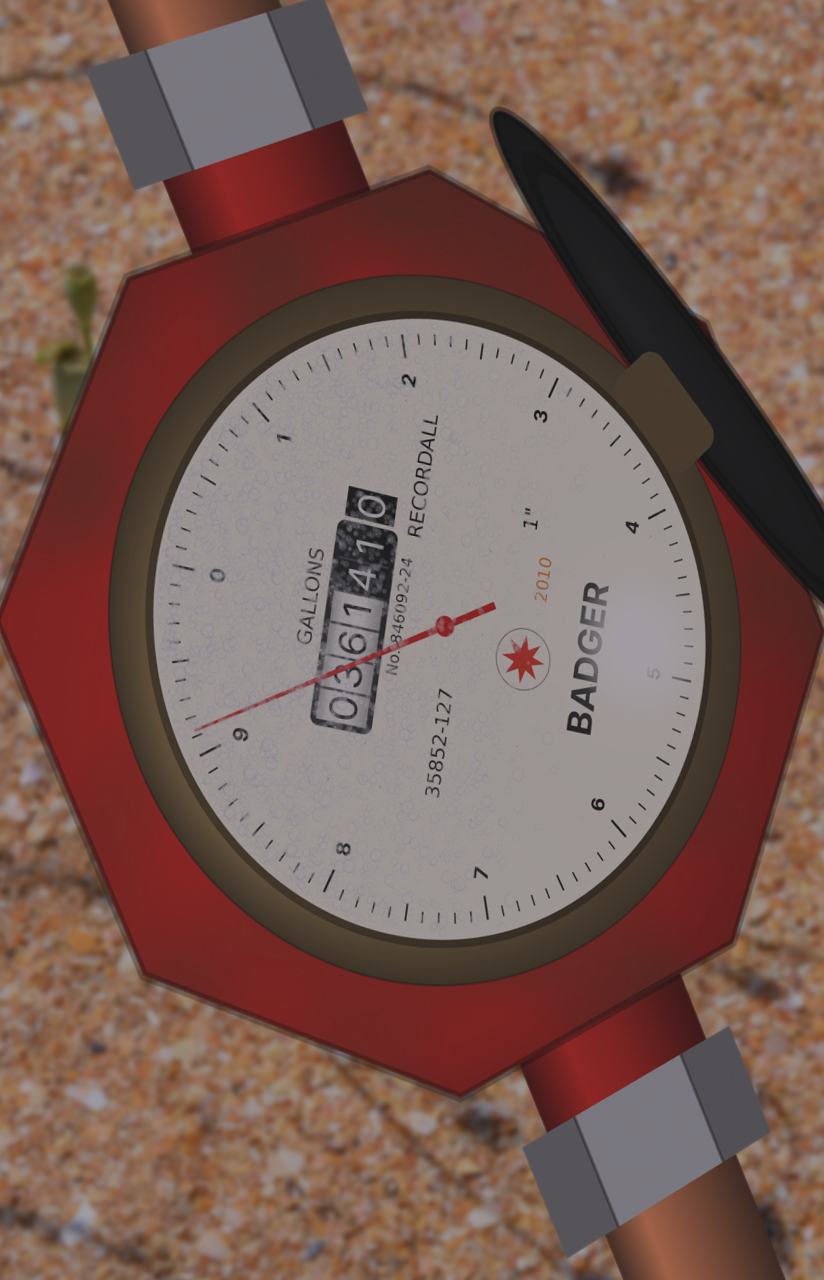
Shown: 361409.1 gal
